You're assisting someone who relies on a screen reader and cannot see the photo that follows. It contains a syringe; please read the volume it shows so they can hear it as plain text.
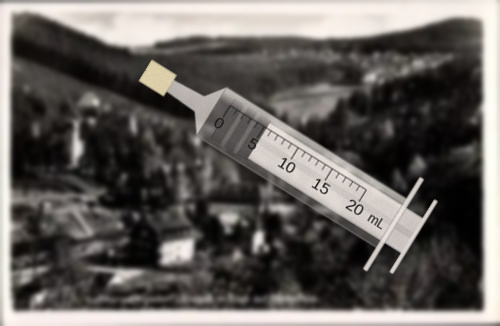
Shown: 0 mL
